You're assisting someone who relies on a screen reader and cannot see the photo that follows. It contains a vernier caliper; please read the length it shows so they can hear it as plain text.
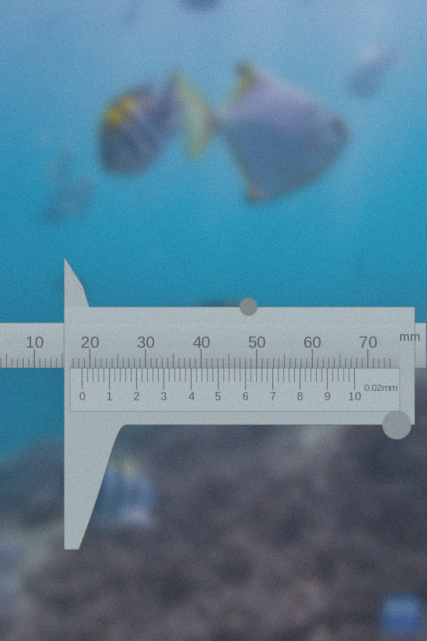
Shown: 18.6 mm
